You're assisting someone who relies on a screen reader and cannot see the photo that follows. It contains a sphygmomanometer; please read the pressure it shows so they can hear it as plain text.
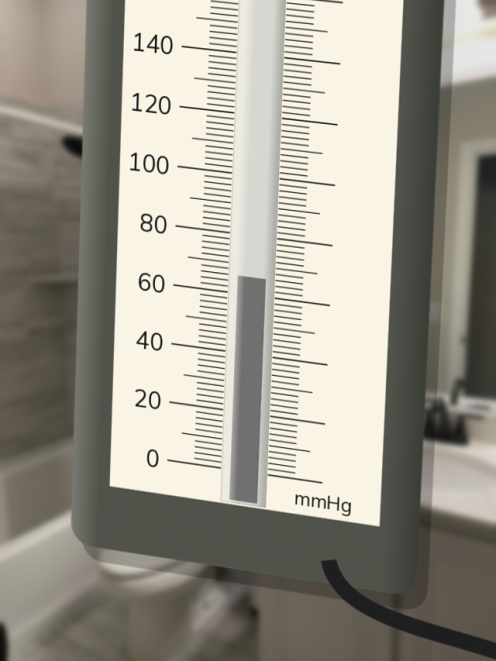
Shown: 66 mmHg
